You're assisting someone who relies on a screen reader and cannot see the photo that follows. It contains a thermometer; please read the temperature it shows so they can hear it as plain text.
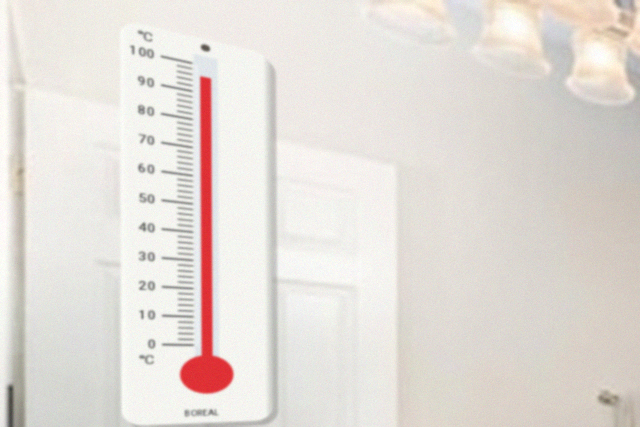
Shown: 96 °C
